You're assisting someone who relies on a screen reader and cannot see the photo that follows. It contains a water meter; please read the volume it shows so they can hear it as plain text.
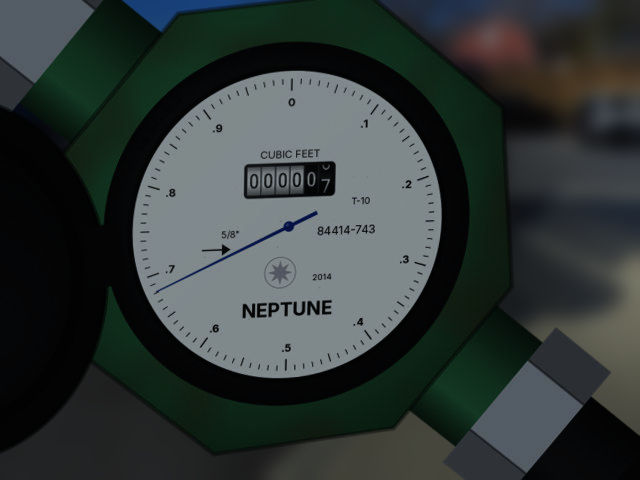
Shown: 6.68 ft³
